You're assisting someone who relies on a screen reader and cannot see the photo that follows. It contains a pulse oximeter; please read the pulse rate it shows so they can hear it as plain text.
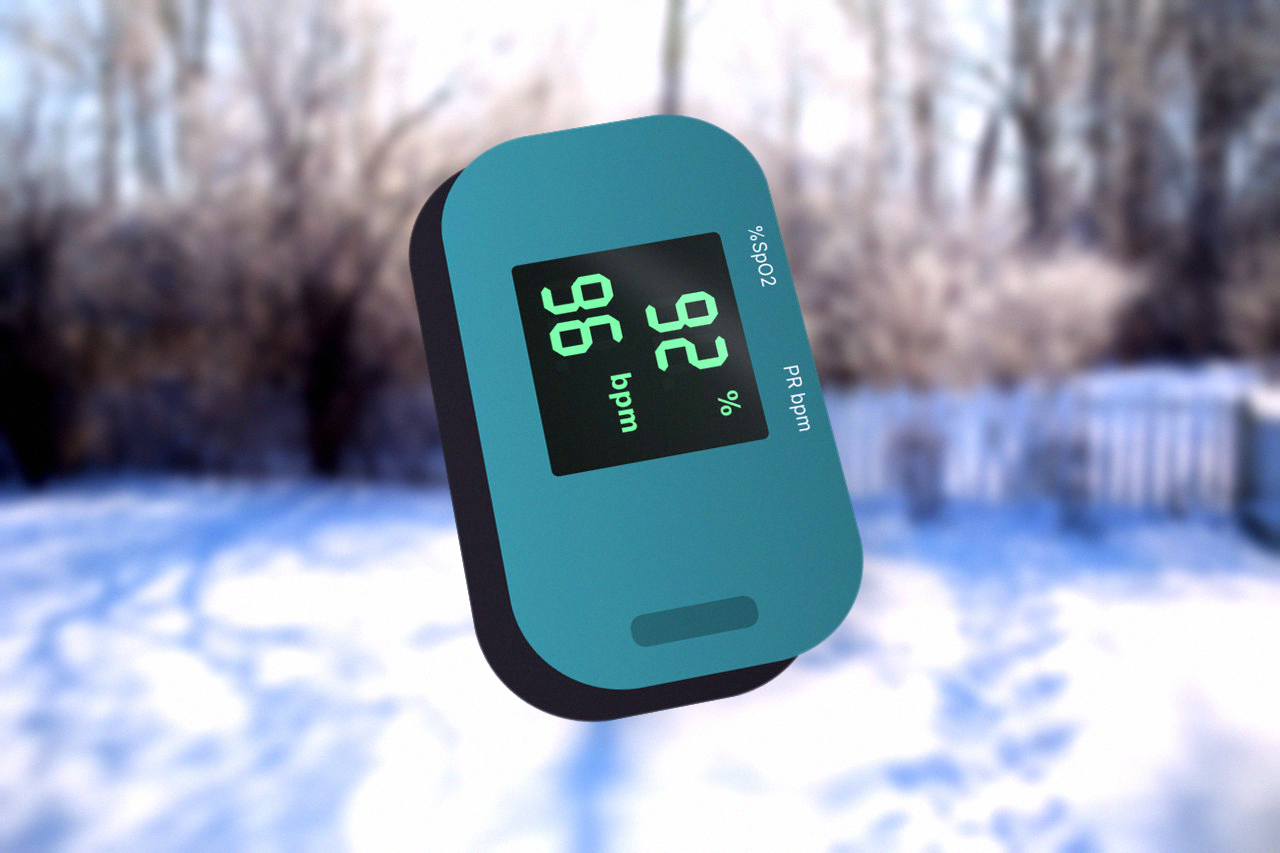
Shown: 96 bpm
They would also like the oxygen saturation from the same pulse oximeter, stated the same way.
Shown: 92 %
